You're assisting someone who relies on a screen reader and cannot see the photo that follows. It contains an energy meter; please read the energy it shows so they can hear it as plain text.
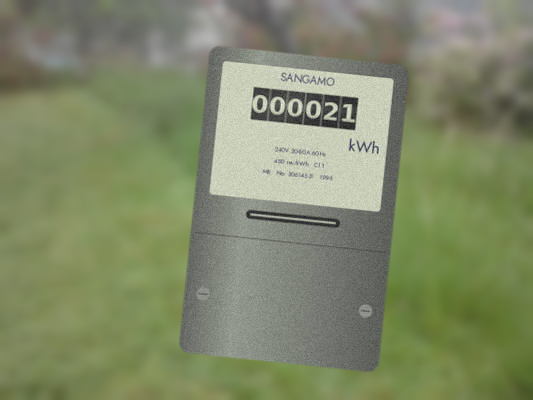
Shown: 21 kWh
